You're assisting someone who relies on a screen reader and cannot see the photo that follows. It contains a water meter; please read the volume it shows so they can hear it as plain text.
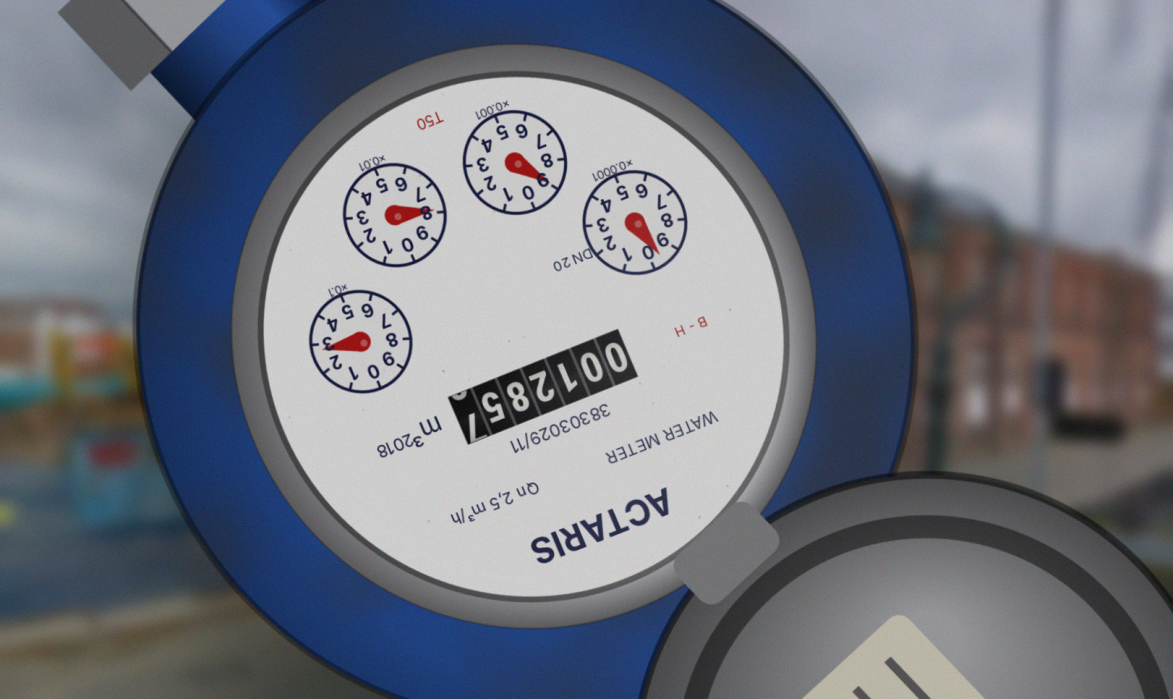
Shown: 12857.2789 m³
